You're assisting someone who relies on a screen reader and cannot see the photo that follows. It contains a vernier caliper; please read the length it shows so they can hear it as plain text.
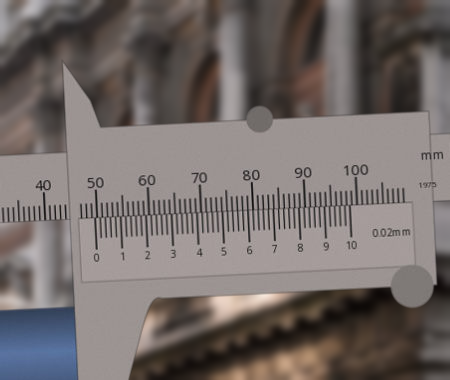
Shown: 49.6 mm
